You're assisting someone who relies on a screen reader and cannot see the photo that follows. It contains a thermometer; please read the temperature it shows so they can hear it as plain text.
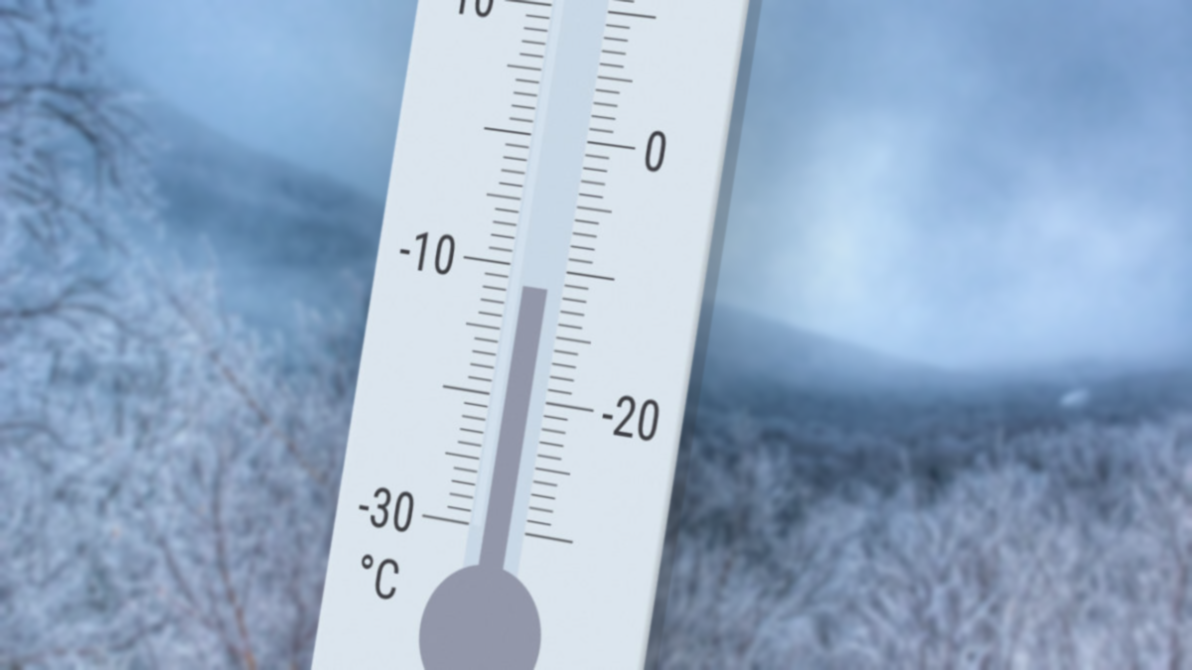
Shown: -11.5 °C
